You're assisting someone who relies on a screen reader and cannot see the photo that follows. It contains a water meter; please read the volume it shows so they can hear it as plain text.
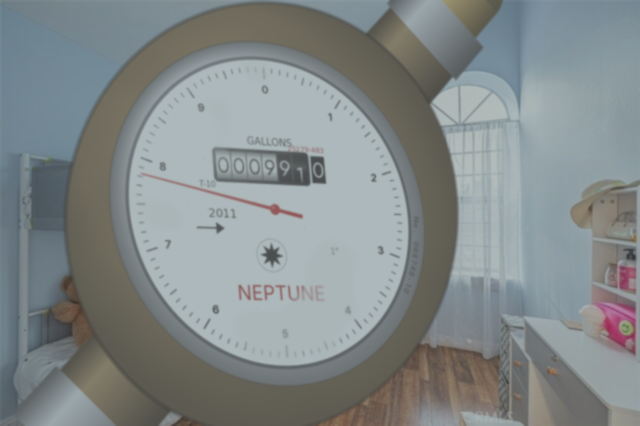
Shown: 9907.8 gal
